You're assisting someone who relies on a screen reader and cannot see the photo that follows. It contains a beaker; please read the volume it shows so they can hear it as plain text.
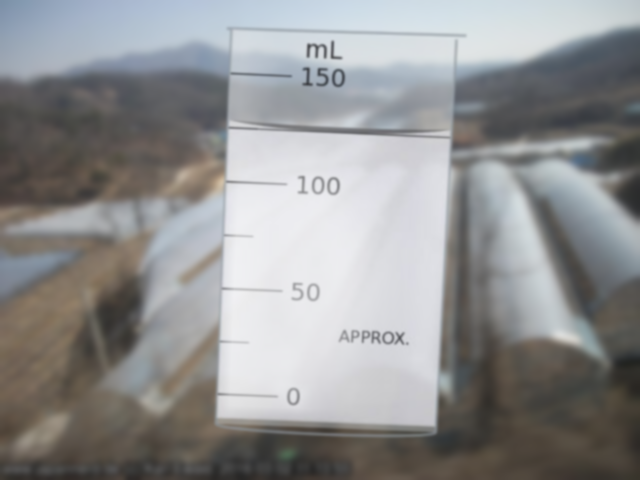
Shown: 125 mL
